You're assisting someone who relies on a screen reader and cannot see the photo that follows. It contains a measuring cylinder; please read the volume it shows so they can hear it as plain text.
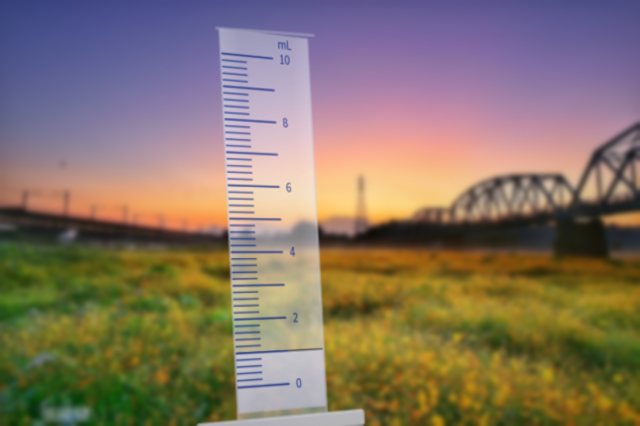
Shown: 1 mL
